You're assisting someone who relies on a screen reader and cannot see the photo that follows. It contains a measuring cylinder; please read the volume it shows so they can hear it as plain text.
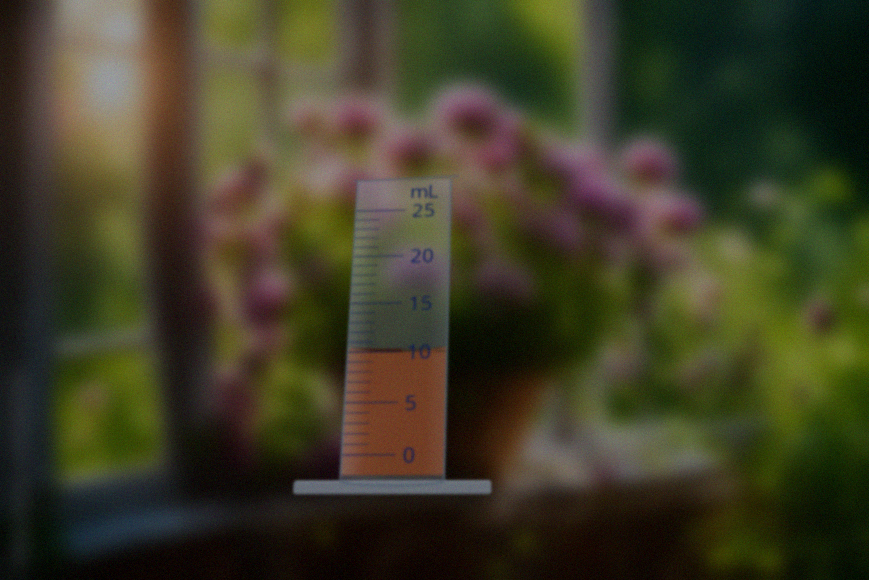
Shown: 10 mL
